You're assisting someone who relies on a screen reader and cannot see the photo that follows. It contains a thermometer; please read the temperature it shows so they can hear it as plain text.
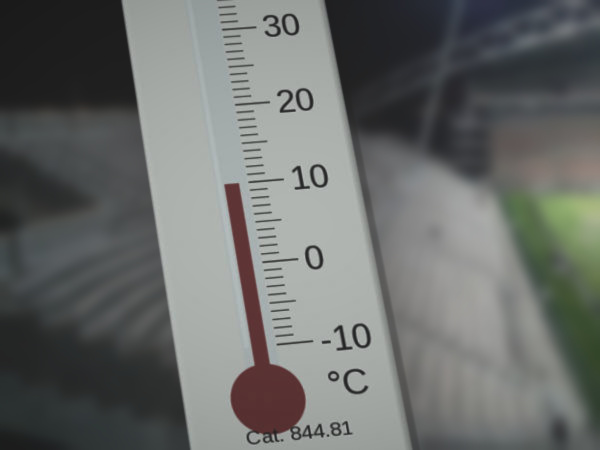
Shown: 10 °C
